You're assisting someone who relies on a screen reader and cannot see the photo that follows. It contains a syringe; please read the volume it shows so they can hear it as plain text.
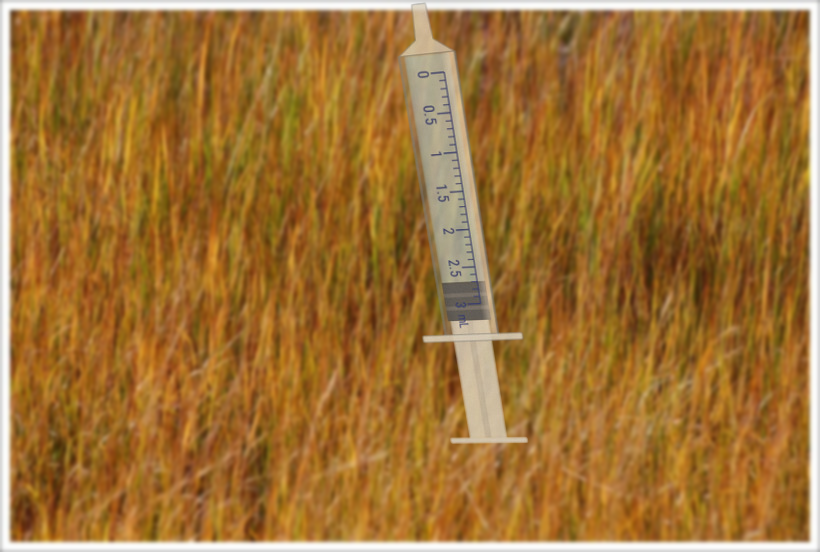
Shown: 2.7 mL
